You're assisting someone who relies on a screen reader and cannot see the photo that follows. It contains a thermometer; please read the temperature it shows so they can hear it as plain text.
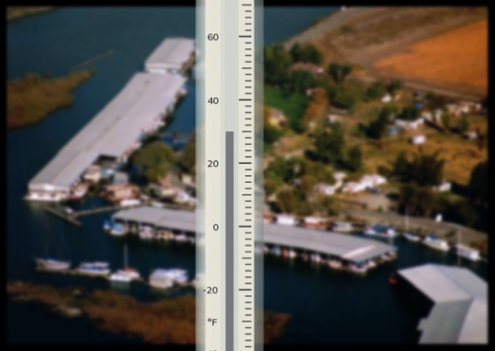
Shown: 30 °F
